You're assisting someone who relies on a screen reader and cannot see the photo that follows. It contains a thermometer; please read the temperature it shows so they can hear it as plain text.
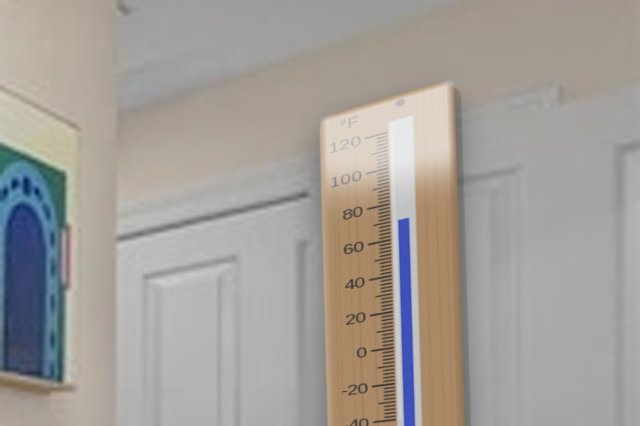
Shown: 70 °F
